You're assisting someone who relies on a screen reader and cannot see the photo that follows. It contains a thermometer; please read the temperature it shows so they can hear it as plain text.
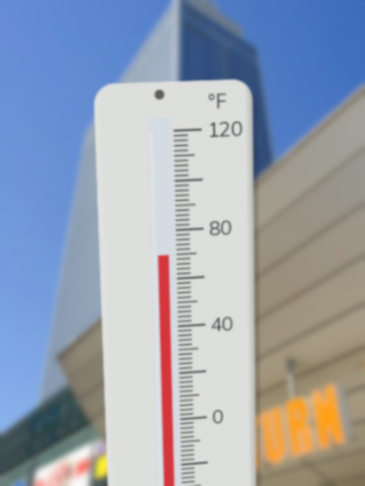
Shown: 70 °F
